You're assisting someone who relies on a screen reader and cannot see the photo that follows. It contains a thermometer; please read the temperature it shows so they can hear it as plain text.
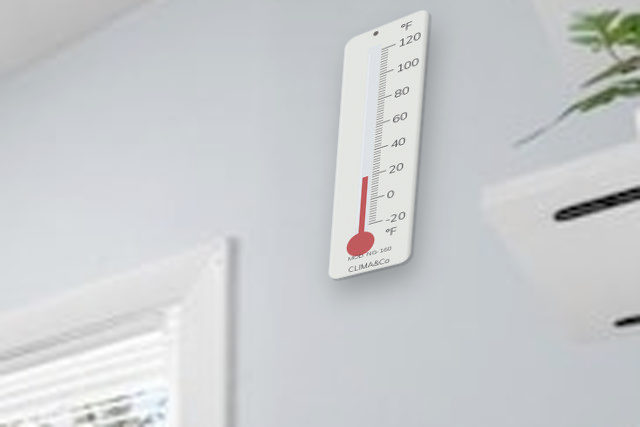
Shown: 20 °F
